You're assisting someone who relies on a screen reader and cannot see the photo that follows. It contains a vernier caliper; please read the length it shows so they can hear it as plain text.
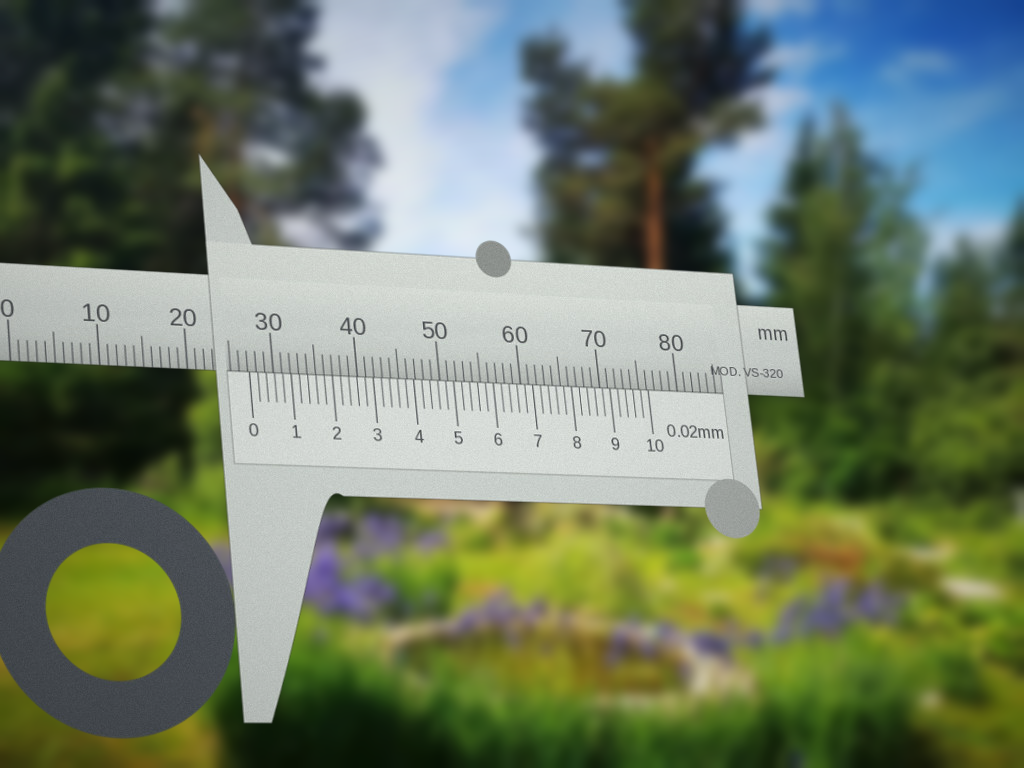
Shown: 27.2 mm
